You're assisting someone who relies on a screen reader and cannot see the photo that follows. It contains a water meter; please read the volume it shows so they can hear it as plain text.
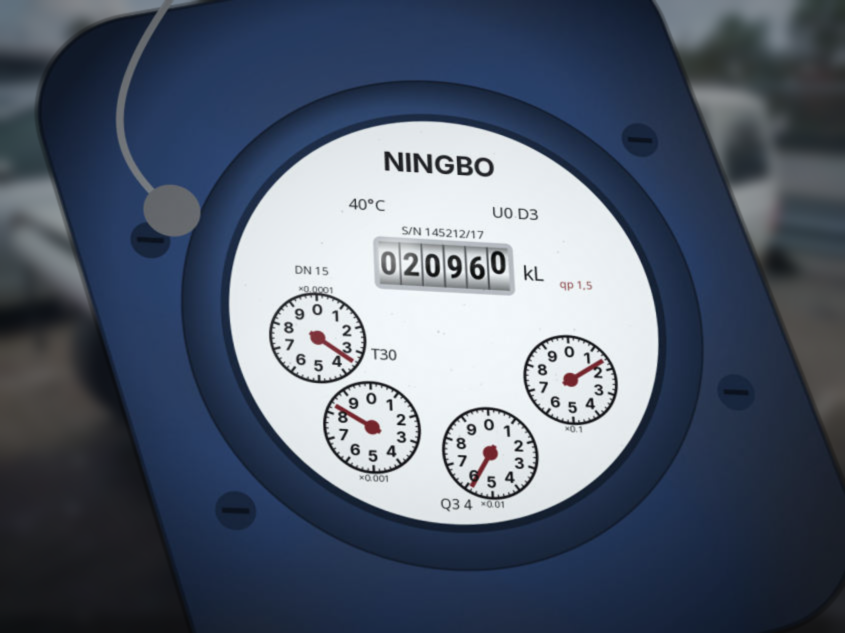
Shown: 20960.1583 kL
